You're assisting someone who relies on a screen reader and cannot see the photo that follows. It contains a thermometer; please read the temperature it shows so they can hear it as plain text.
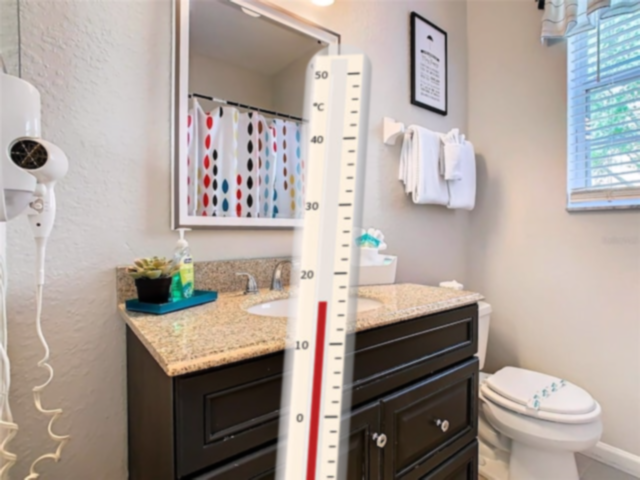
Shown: 16 °C
